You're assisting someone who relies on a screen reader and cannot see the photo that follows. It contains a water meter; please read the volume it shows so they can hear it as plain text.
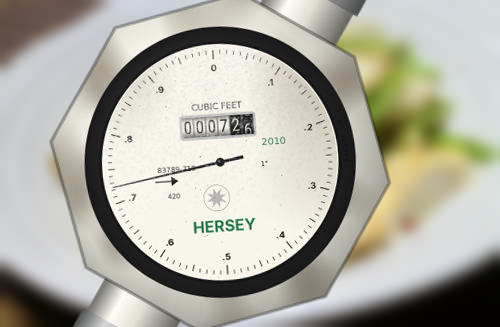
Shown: 725.72 ft³
